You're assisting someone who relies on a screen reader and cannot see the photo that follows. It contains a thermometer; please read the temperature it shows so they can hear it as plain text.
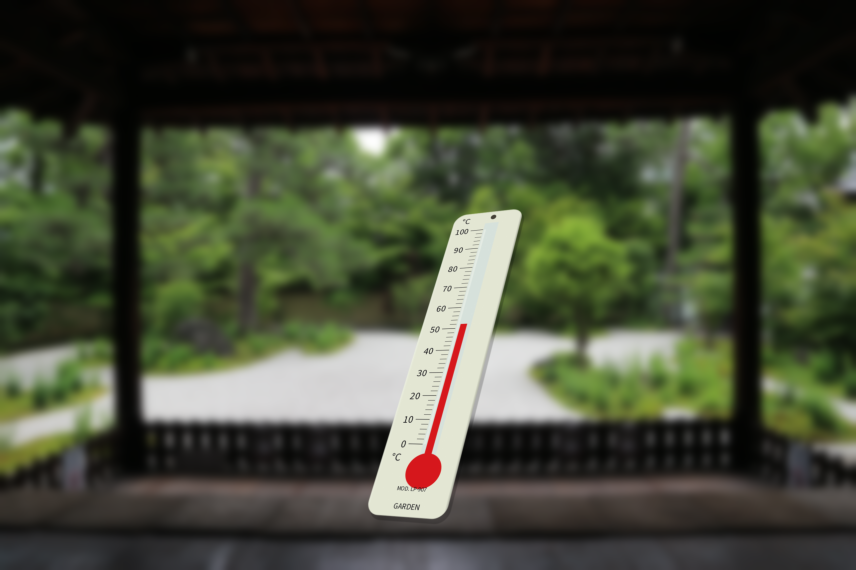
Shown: 52 °C
